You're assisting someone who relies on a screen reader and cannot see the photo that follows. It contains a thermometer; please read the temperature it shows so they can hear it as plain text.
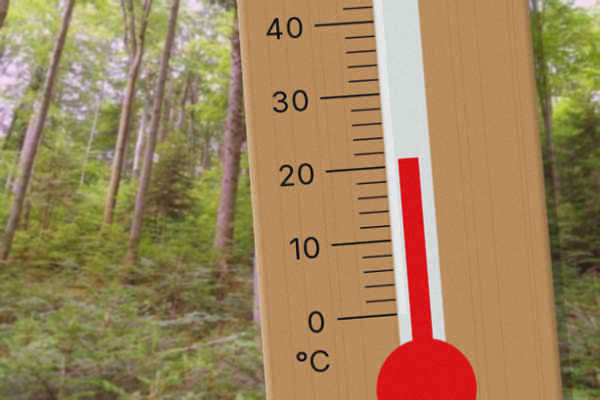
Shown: 21 °C
